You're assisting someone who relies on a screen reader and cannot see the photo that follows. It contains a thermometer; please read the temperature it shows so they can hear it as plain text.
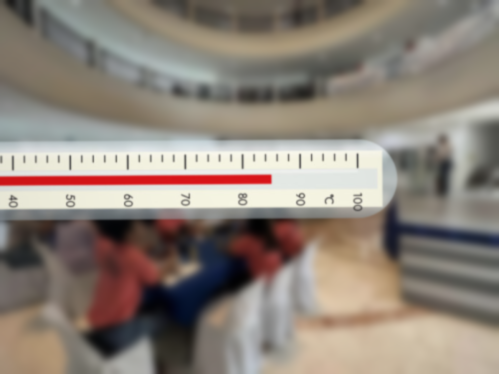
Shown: 85 °C
